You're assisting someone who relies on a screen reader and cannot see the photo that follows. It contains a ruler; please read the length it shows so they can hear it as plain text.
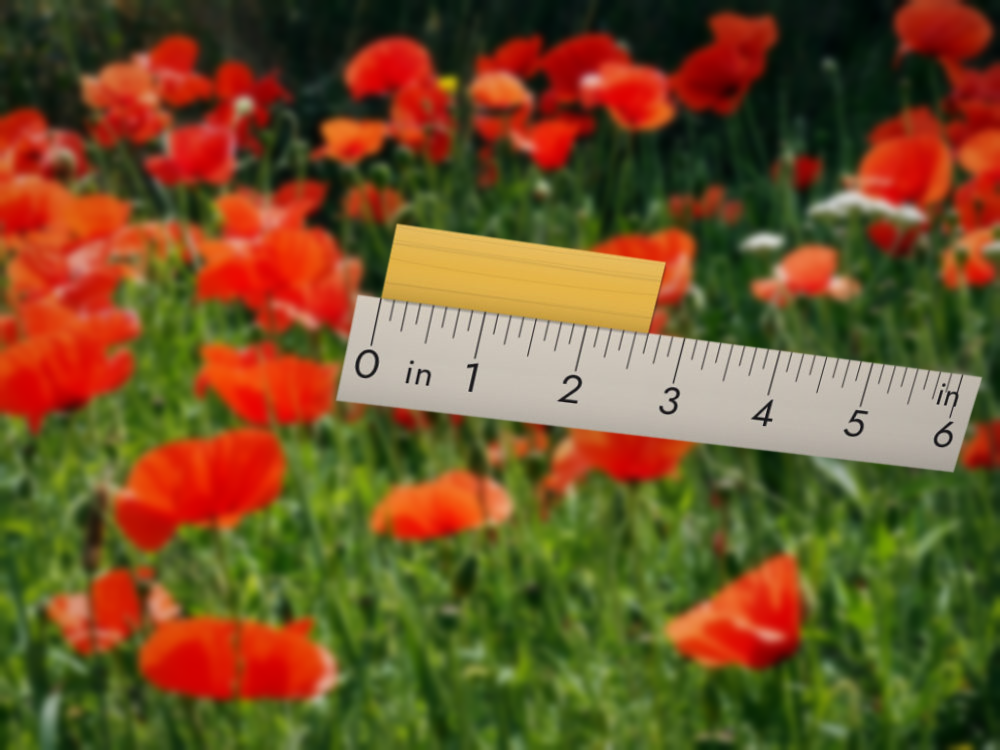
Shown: 2.625 in
